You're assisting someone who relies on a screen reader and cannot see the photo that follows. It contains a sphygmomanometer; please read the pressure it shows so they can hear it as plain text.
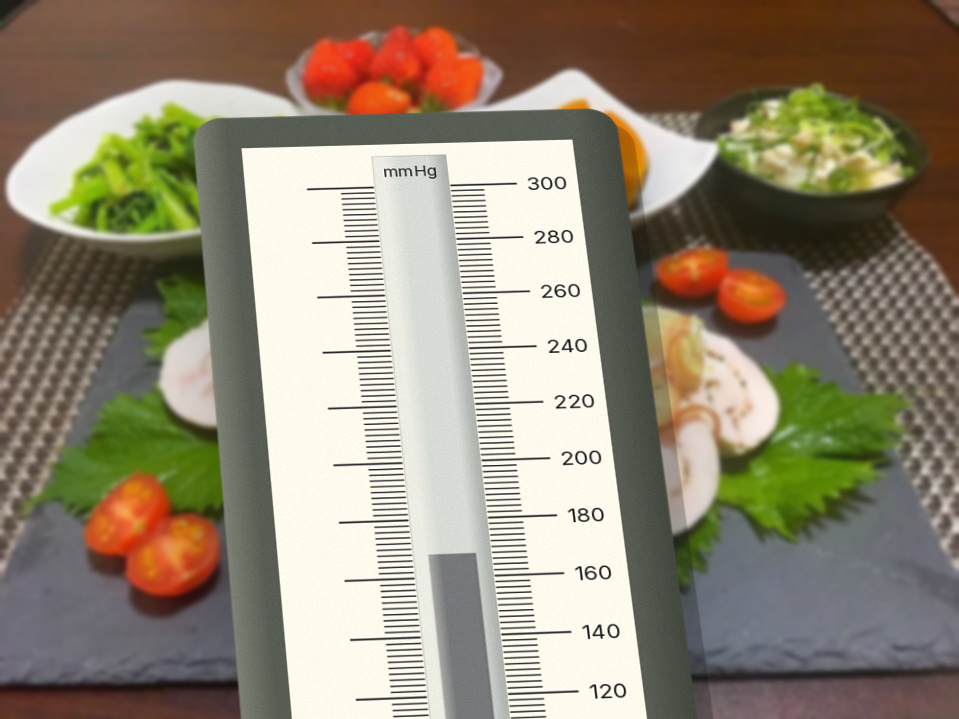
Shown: 168 mmHg
